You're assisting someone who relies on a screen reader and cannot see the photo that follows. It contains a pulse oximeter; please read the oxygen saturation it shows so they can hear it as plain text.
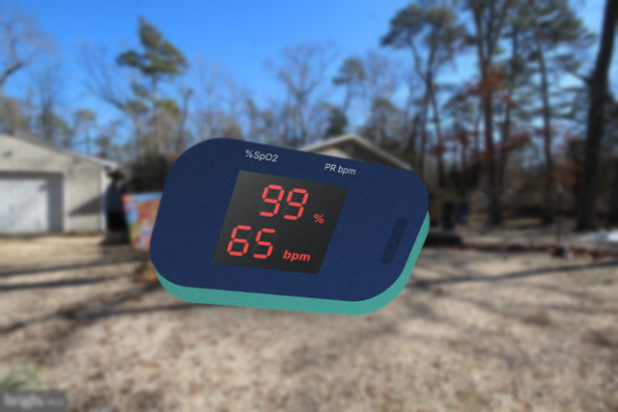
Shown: 99 %
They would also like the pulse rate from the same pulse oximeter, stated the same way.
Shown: 65 bpm
